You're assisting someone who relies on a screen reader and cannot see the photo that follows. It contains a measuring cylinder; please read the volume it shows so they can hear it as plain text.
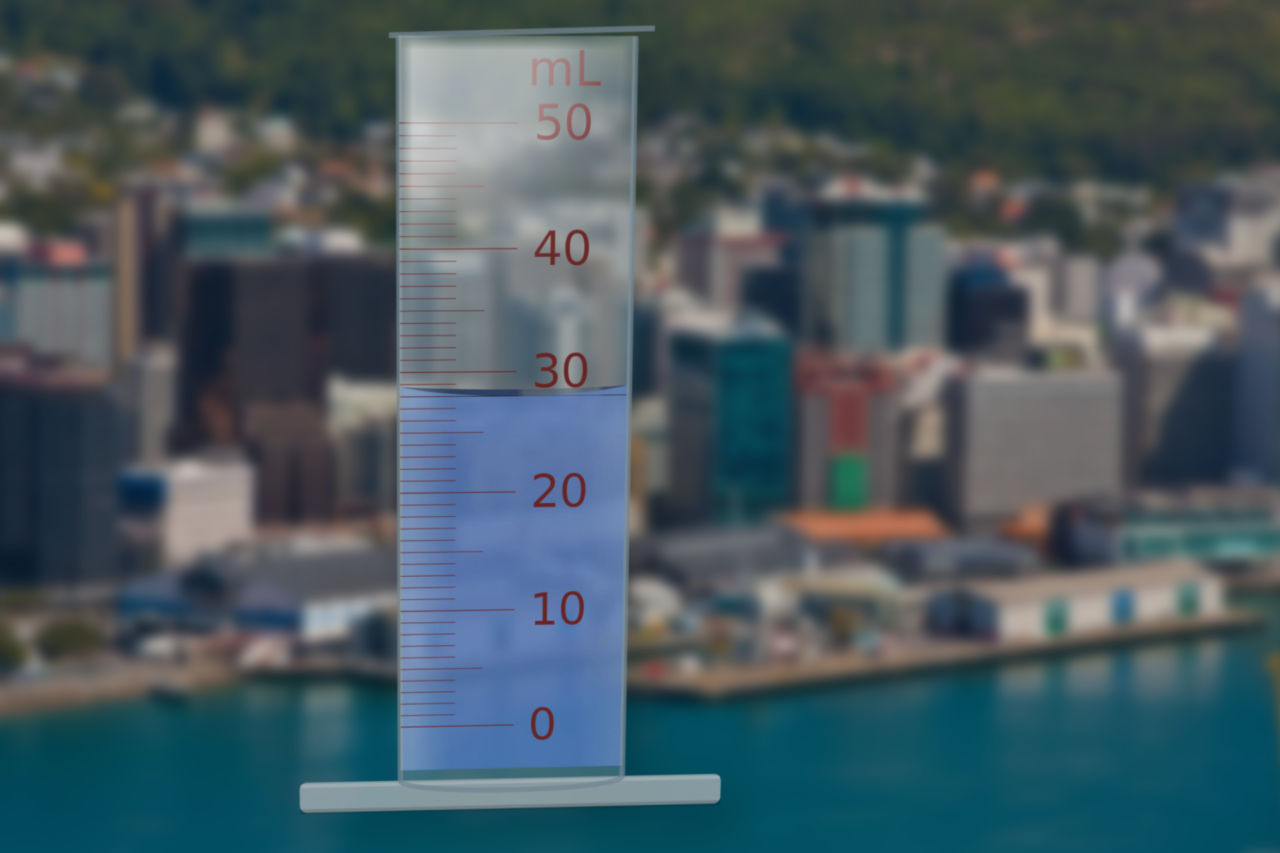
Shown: 28 mL
